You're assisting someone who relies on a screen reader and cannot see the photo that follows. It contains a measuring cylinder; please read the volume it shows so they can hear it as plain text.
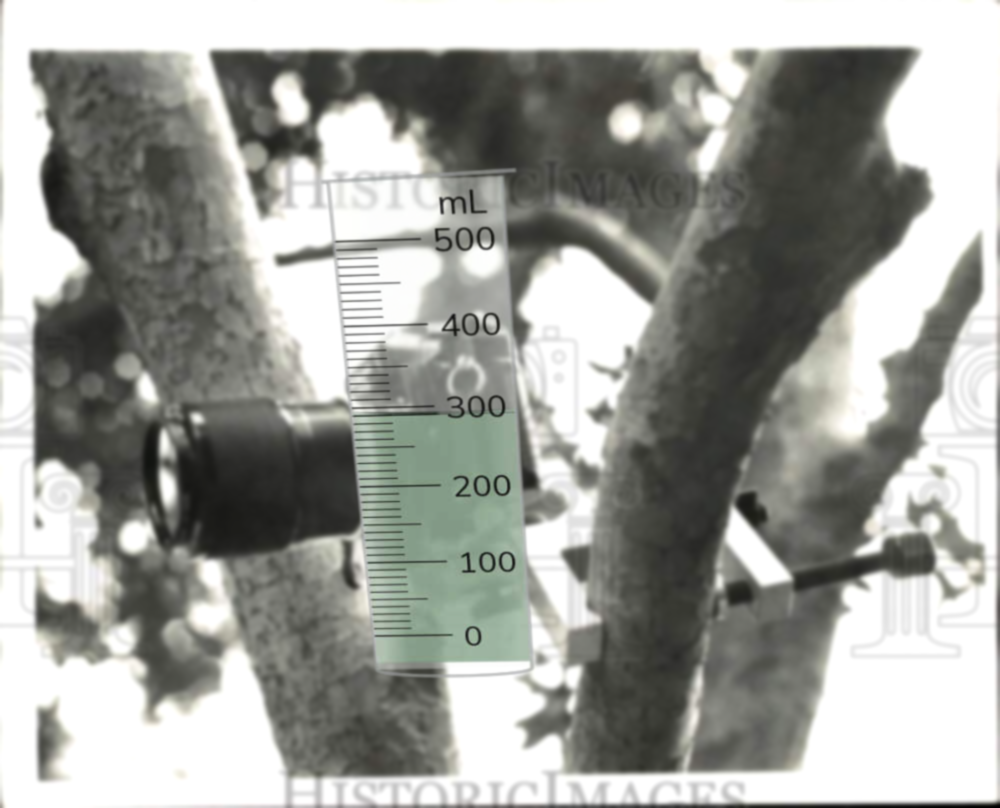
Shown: 290 mL
